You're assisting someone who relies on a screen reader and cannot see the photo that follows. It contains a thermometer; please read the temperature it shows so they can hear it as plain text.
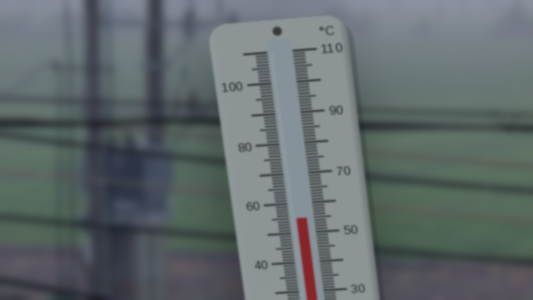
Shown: 55 °C
